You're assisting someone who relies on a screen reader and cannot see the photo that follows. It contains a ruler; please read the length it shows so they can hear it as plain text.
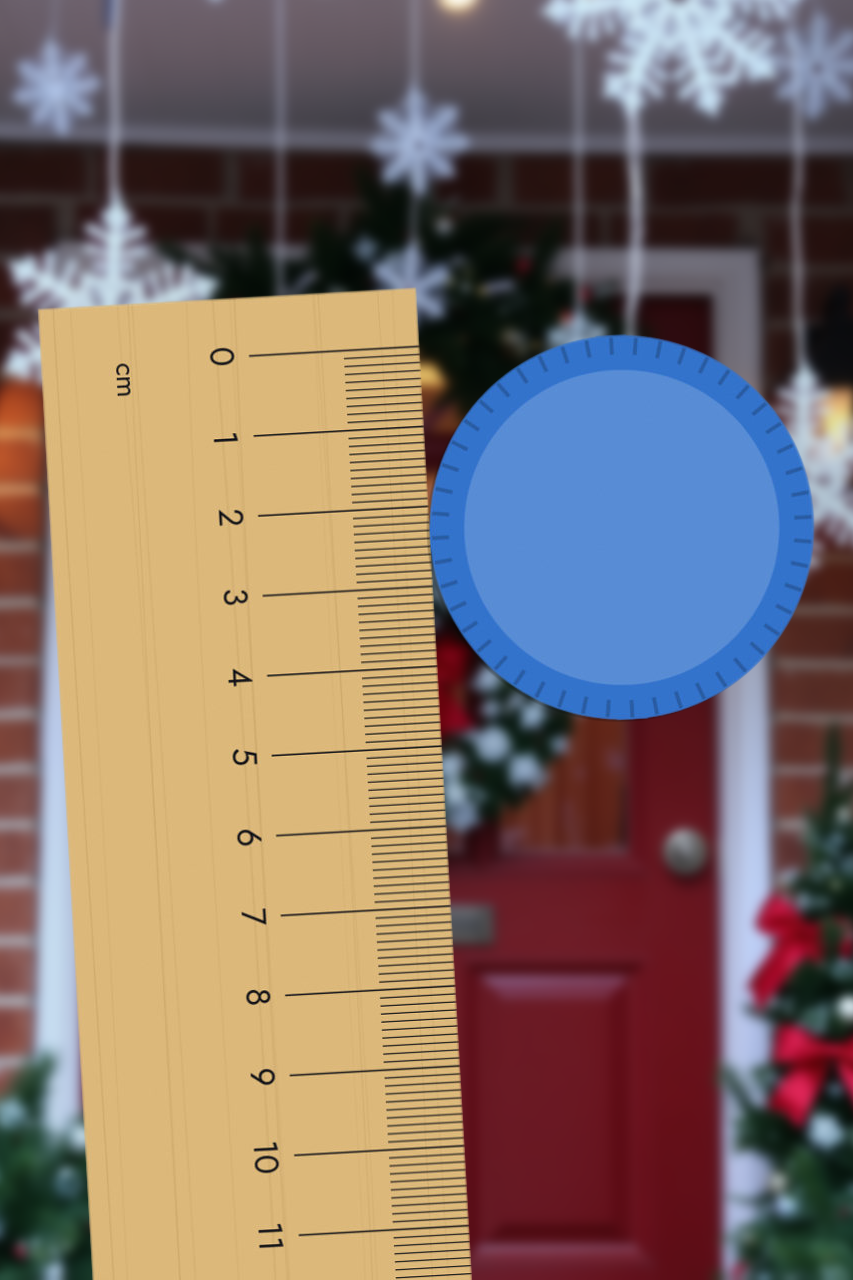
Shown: 4.8 cm
